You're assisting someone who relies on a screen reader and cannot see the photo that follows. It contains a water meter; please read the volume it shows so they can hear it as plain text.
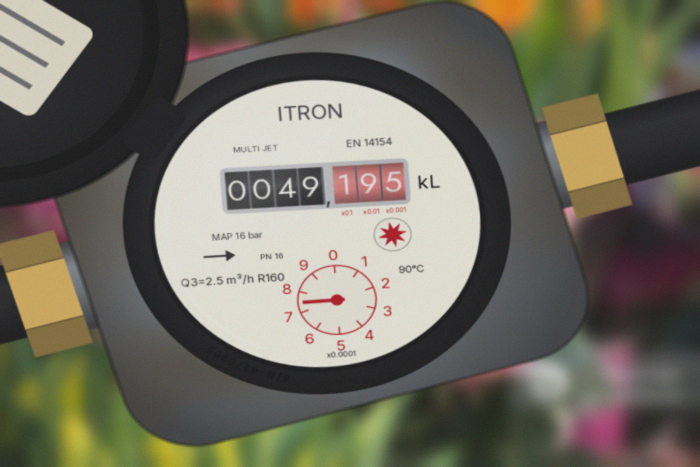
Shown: 49.1957 kL
